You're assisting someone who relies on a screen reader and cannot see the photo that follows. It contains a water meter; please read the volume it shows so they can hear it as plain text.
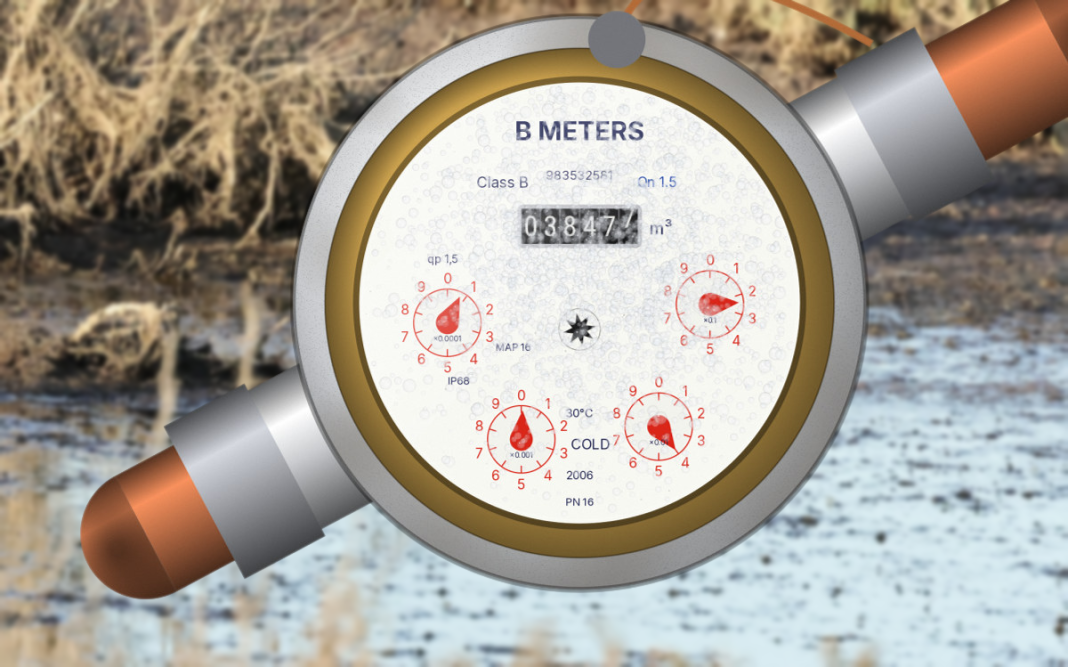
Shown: 38477.2400 m³
